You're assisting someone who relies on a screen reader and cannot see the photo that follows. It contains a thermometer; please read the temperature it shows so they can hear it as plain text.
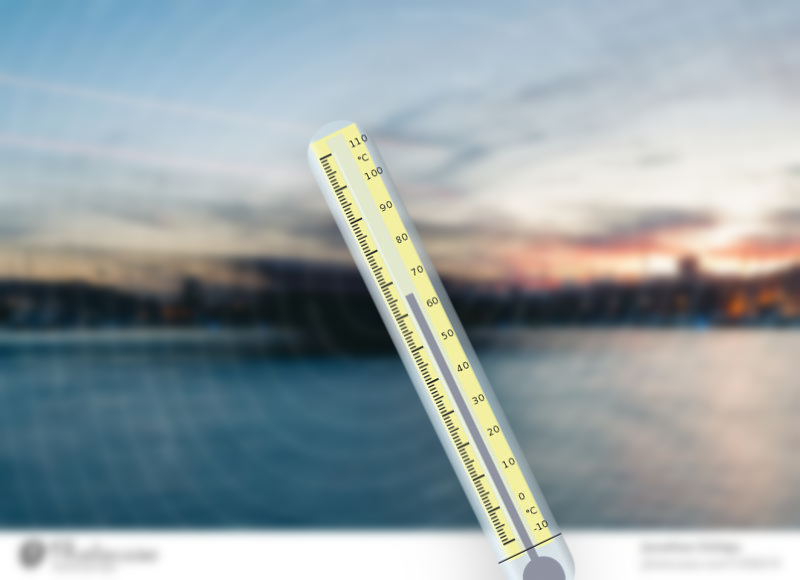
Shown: 65 °C
